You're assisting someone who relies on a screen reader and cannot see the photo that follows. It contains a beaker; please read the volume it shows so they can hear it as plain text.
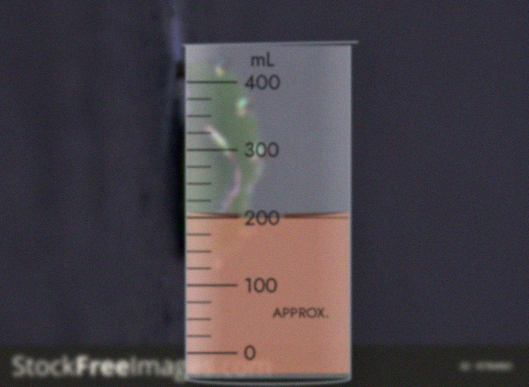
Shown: 200 mL
